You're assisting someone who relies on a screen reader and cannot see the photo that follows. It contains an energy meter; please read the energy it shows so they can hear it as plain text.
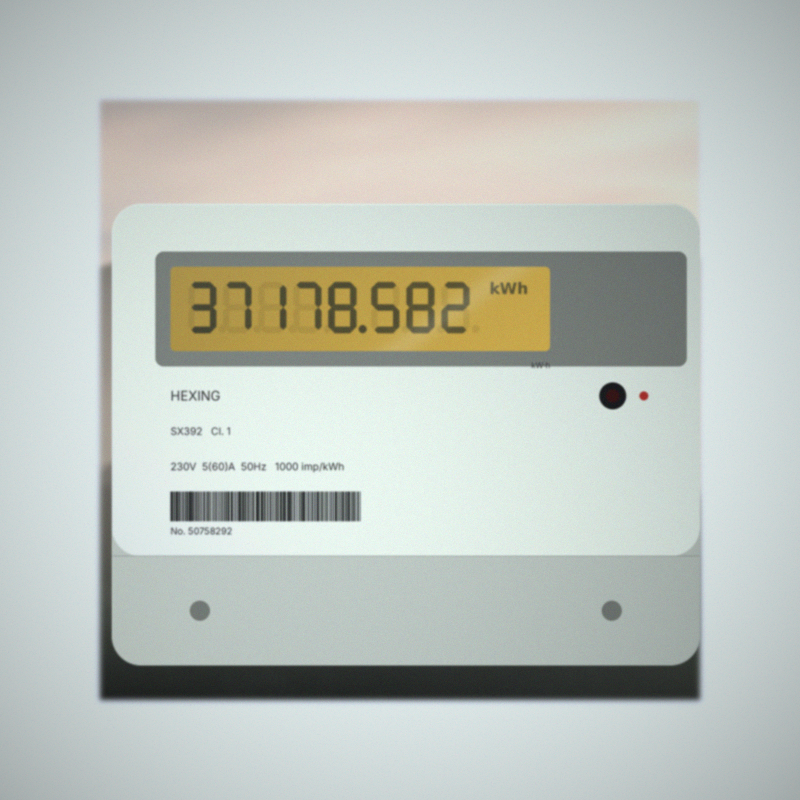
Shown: 37178.582 kWh
